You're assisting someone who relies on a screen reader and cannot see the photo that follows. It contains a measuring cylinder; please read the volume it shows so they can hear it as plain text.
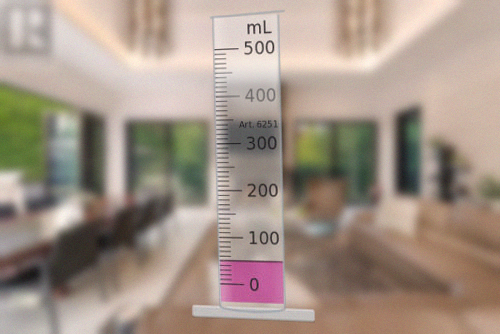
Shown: 50 mL
